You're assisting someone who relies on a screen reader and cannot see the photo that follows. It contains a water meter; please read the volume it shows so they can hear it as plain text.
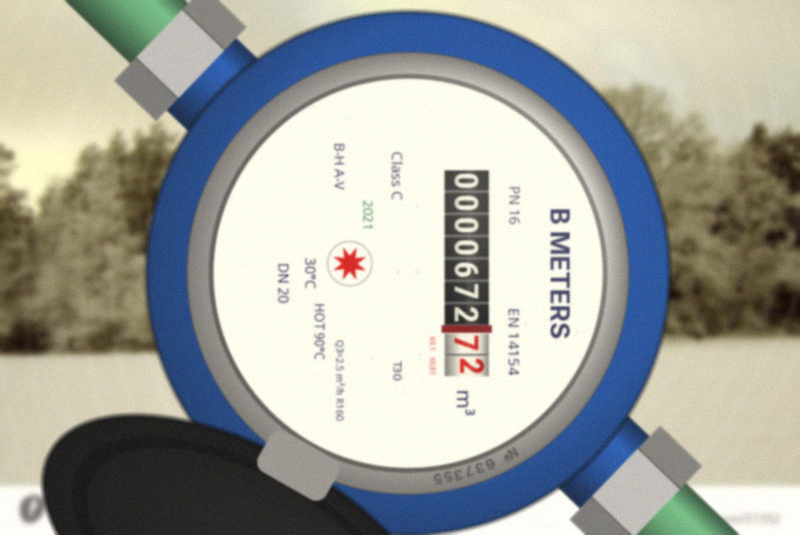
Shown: 672.72 m³
